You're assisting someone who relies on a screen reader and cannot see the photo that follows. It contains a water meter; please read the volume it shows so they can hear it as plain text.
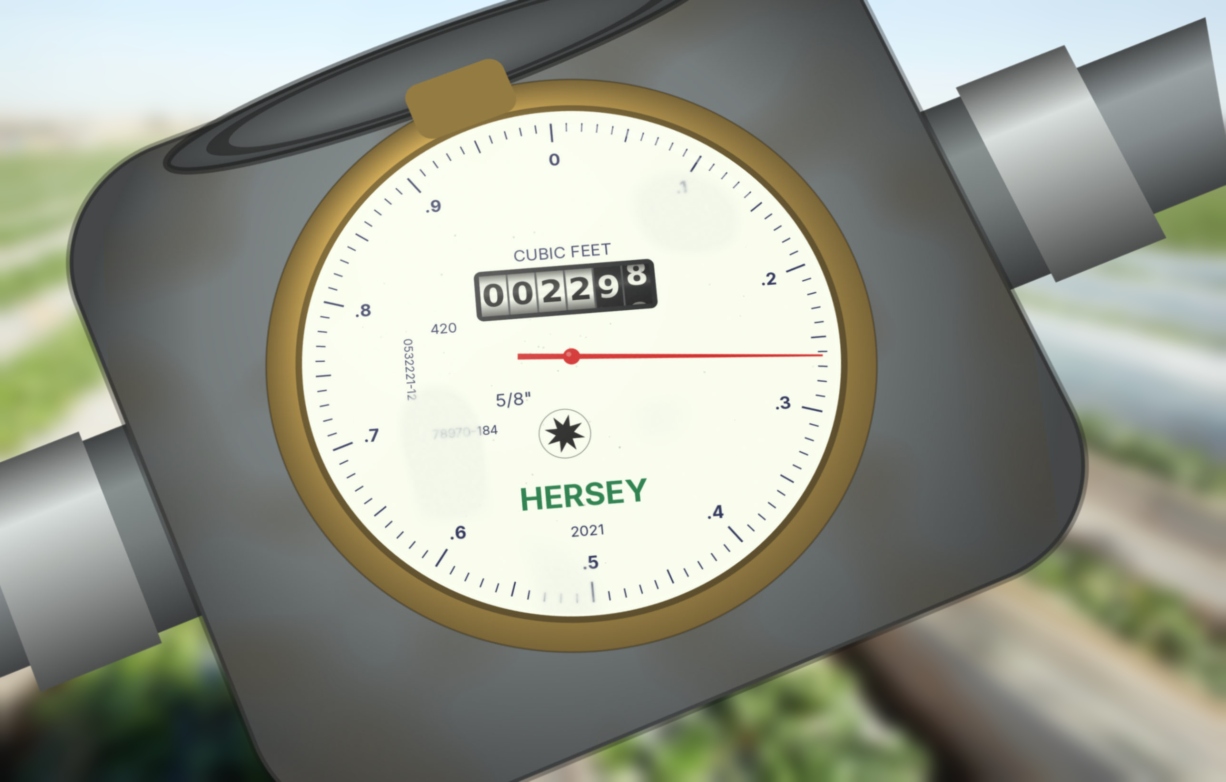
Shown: 2298.26 ft³
